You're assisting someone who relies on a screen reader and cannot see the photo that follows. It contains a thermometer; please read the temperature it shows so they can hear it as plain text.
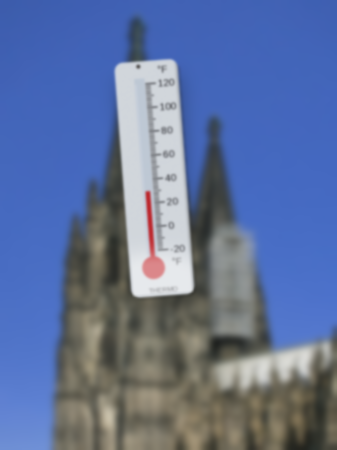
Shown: 30 °F
